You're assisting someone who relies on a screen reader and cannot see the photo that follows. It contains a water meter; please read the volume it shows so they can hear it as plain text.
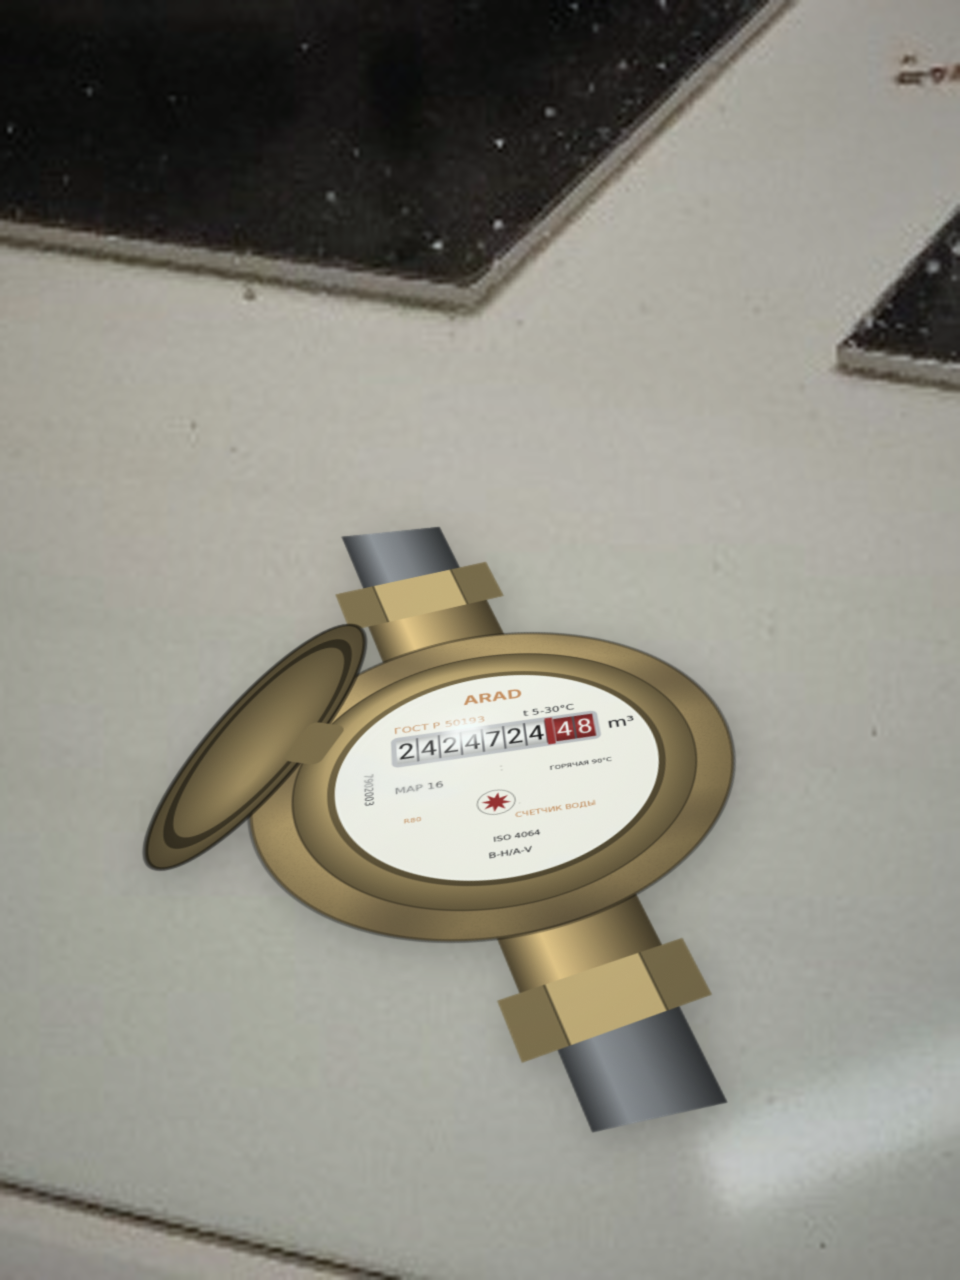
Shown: 2424724.48 m³
